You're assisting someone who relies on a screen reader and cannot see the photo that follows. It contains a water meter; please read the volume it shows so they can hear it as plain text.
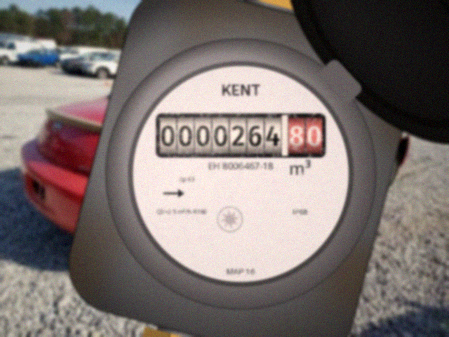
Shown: 264.80 m³
